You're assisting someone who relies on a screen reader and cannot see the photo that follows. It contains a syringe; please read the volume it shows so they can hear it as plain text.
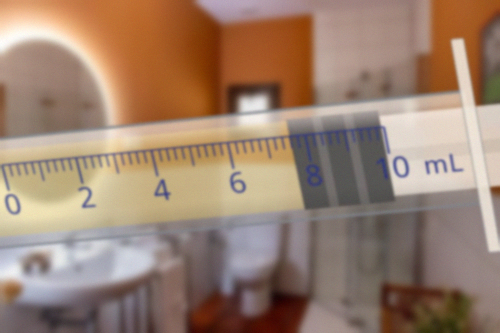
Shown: 7.6 mL
